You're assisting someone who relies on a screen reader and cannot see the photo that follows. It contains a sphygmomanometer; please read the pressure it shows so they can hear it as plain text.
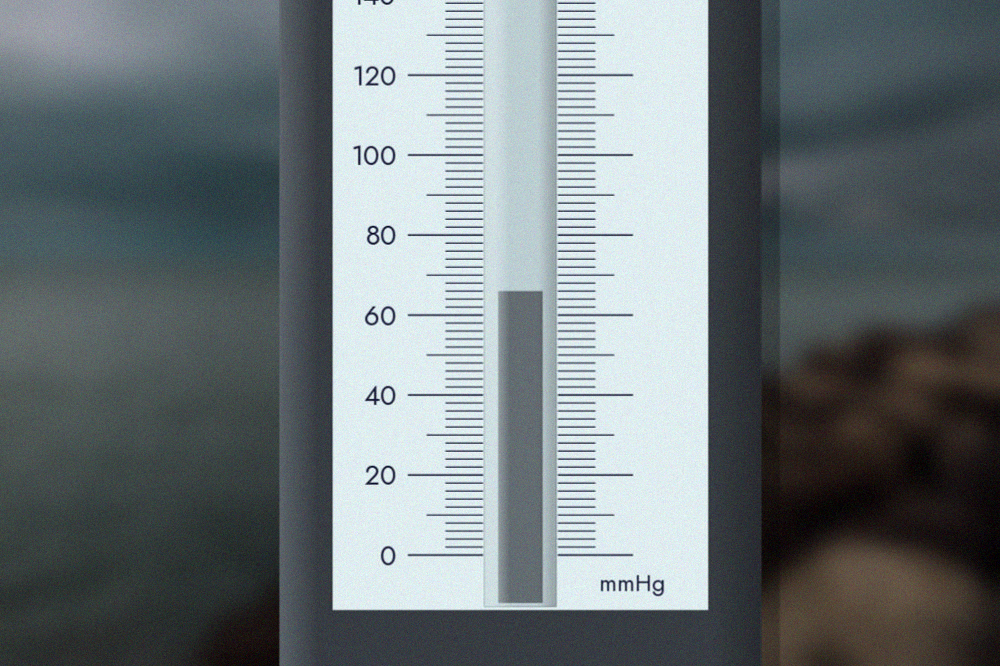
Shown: 66 mmHg
